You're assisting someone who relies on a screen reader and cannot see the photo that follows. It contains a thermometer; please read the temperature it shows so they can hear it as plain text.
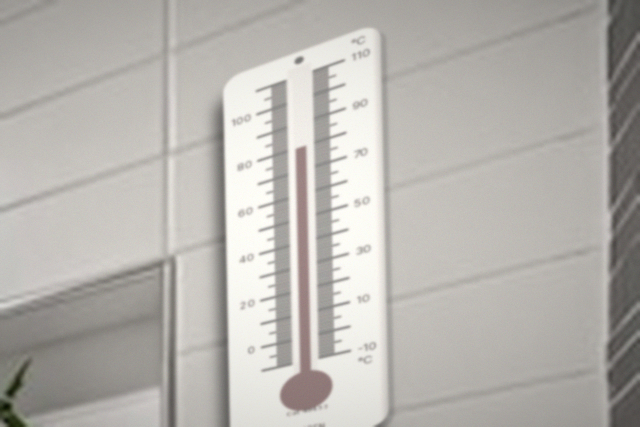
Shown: 80 °C
